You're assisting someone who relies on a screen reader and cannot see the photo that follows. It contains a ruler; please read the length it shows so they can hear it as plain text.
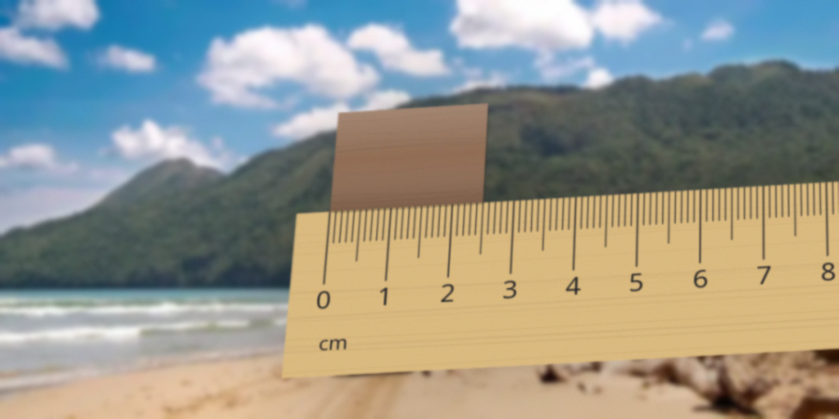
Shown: 2.5 cm
